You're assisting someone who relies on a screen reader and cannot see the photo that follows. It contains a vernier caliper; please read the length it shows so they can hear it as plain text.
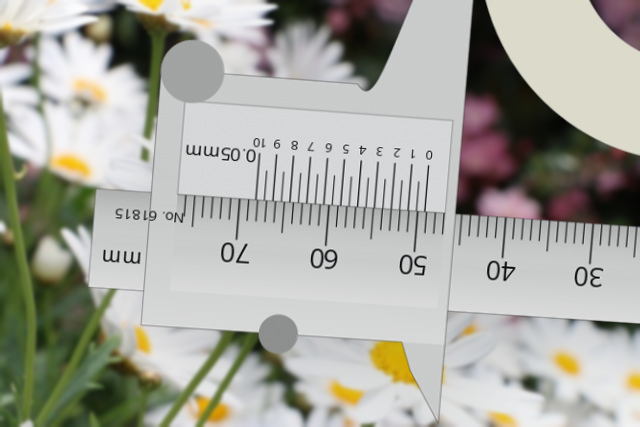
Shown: 49.2 mm
